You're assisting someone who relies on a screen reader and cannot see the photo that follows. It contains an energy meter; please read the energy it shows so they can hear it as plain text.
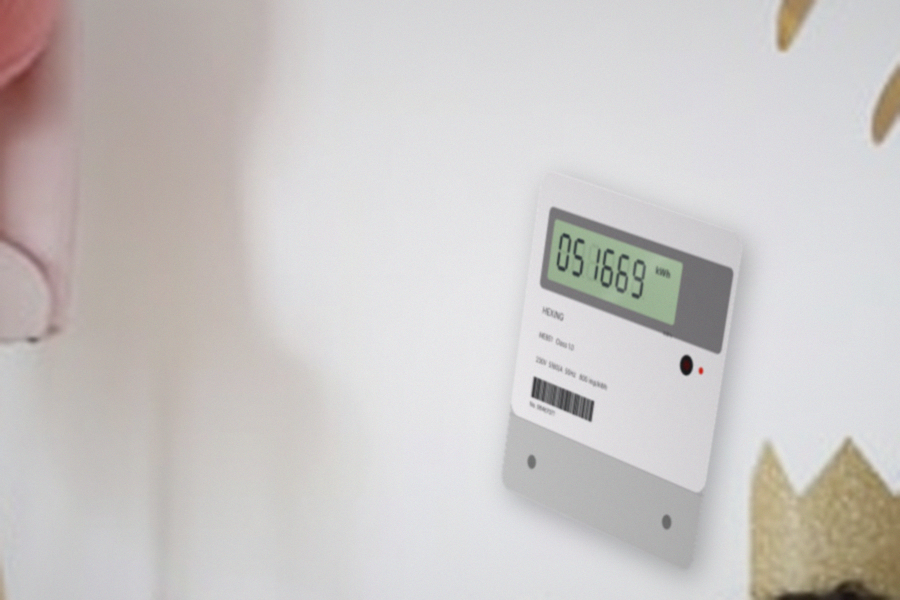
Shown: 51669 kWh
